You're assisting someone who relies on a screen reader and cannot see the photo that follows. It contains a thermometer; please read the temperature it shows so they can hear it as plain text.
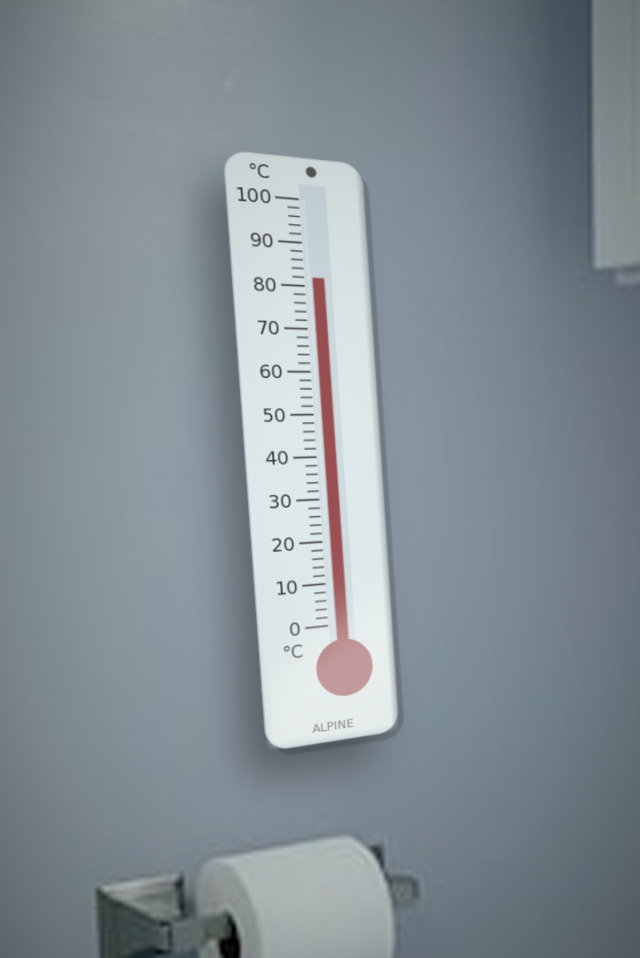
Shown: 82 °C
